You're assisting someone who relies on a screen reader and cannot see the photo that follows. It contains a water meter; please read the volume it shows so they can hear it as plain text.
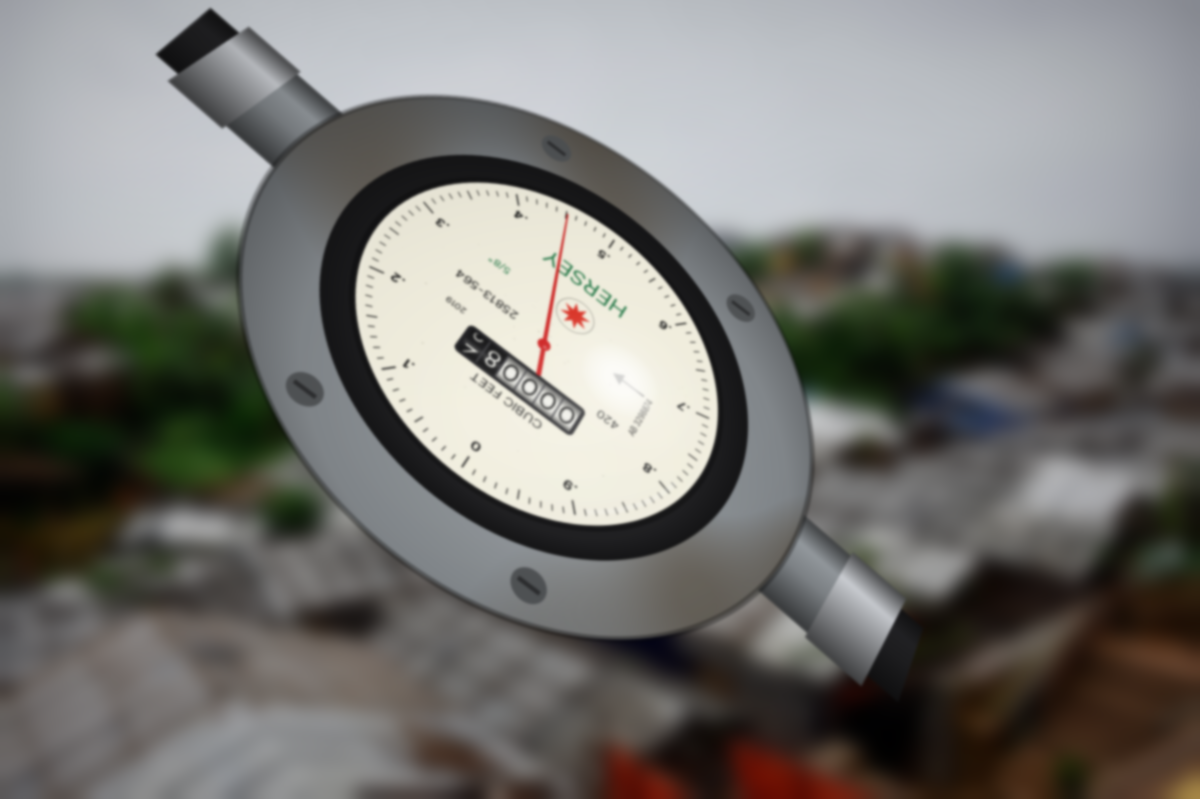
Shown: 82.45 ft³
